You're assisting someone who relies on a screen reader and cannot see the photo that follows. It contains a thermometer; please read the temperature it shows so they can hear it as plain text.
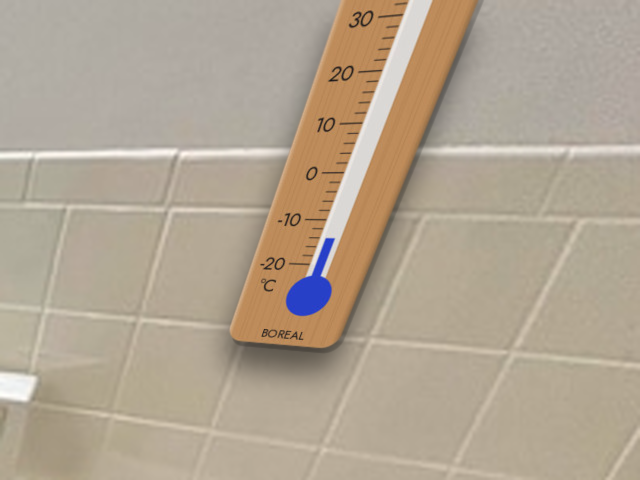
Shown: -14 °C
